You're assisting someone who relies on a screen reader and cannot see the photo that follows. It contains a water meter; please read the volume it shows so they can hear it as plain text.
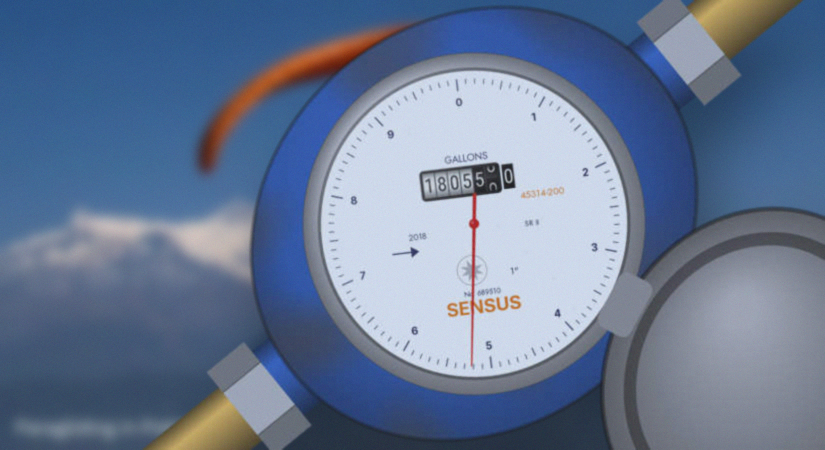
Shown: 1805585.2 gal
